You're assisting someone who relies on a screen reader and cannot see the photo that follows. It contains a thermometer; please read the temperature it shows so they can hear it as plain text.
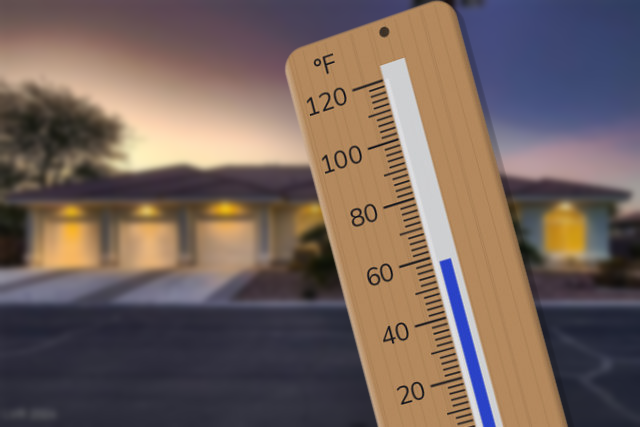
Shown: 58 °F
